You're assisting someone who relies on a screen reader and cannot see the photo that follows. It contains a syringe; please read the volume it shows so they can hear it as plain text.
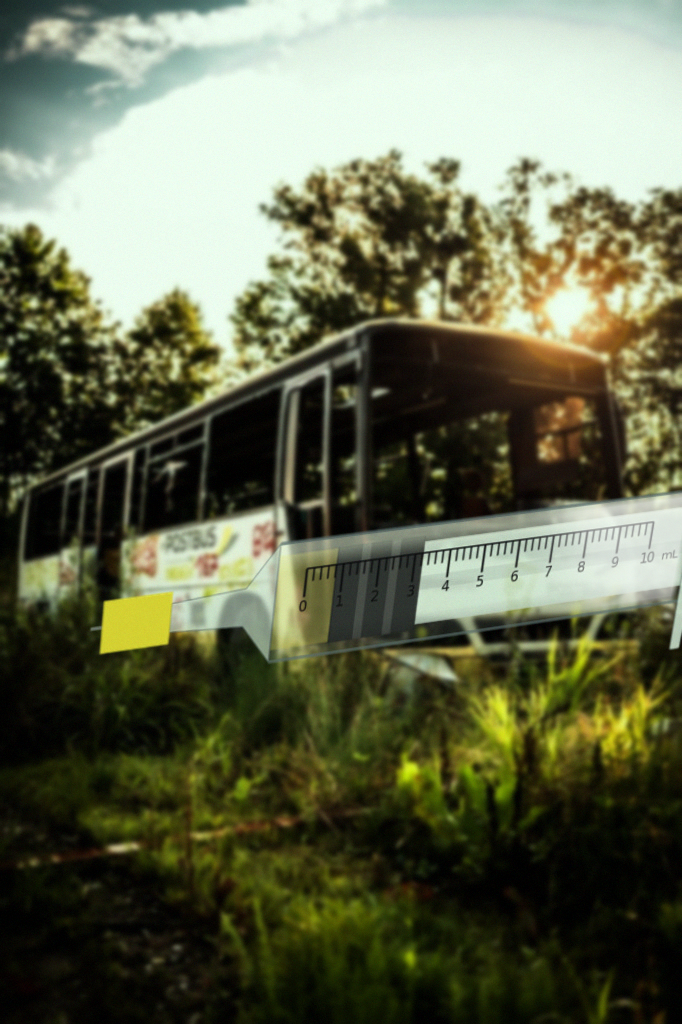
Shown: 0.8 mL
